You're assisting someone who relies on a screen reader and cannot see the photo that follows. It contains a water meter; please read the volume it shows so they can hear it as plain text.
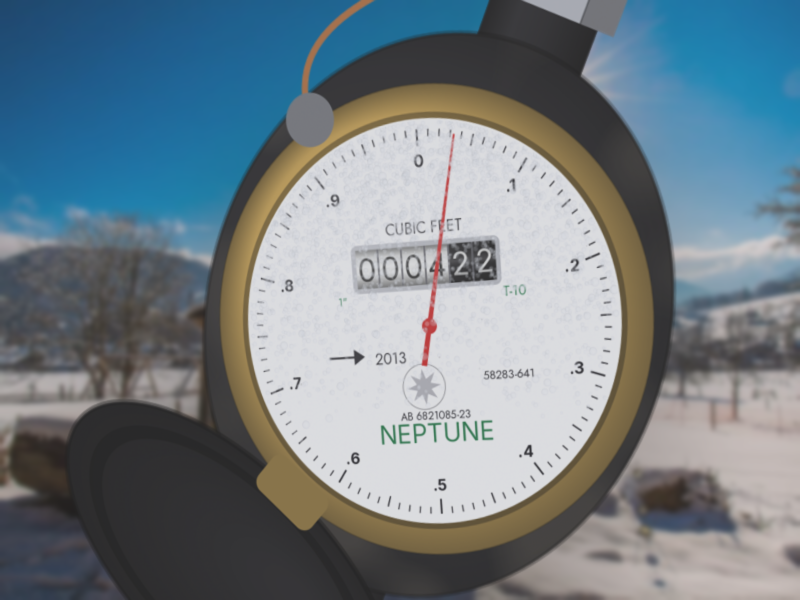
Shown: 422.03 ft³
